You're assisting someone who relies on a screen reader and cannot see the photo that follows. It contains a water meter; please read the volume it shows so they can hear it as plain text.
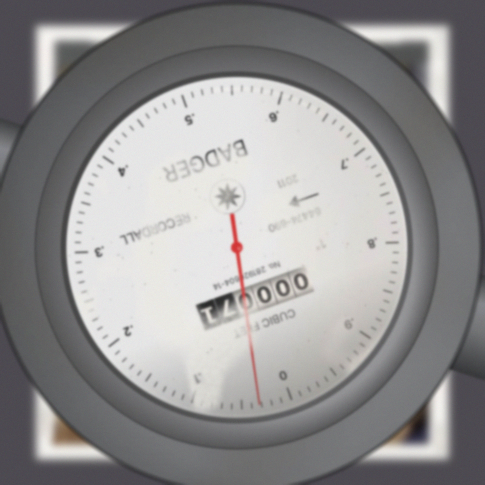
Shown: 71.03 ft³
